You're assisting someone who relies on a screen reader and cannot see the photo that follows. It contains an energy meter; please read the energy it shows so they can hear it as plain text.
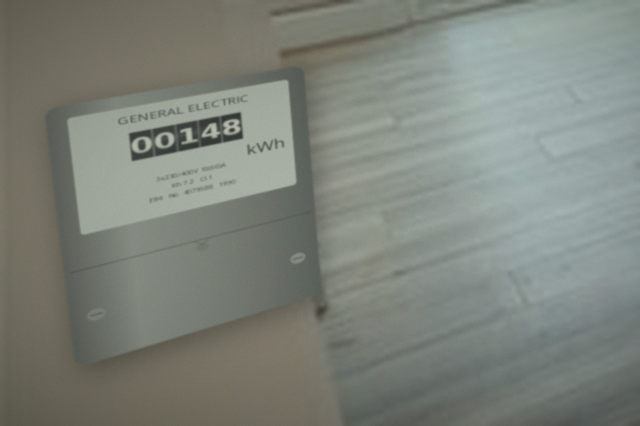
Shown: 148 kWh
